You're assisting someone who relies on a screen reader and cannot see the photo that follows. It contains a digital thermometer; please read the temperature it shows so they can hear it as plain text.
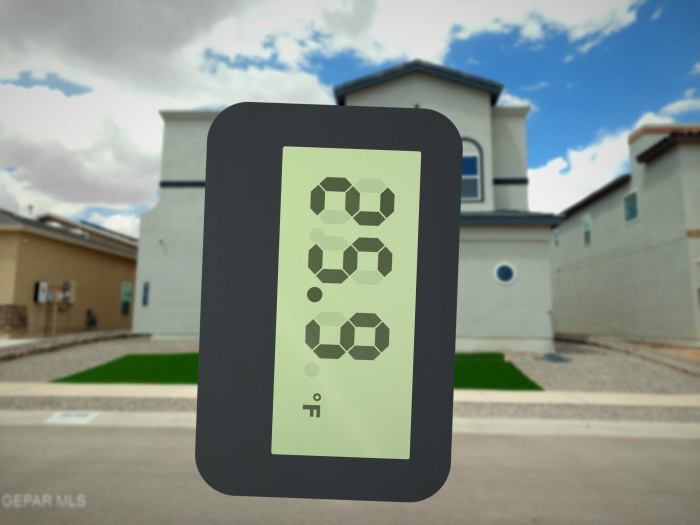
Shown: 25.9 °F
